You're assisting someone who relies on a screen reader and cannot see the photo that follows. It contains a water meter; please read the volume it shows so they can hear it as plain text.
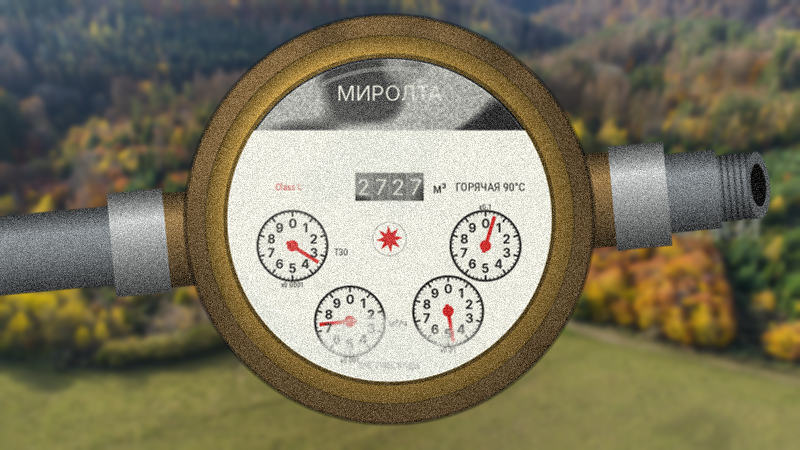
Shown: 2727.0473 m³
